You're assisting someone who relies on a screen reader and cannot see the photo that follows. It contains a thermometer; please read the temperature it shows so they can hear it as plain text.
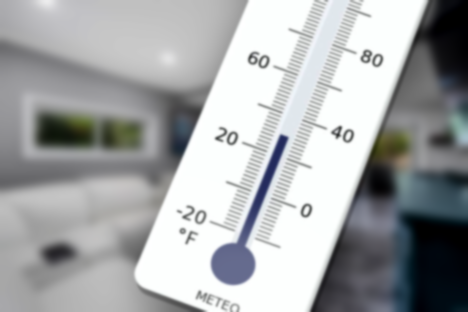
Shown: 30 °F
